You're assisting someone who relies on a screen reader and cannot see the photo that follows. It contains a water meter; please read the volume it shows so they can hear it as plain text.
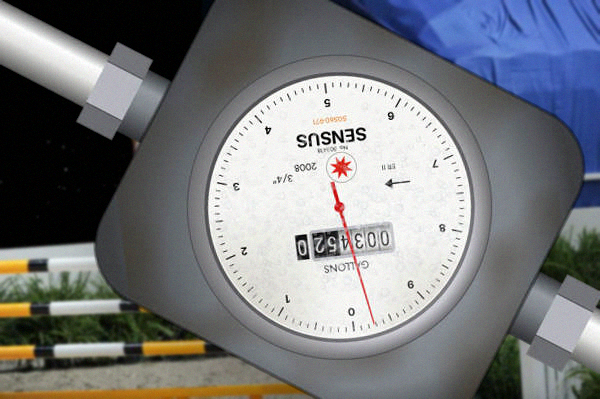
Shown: 34519.7 gal
